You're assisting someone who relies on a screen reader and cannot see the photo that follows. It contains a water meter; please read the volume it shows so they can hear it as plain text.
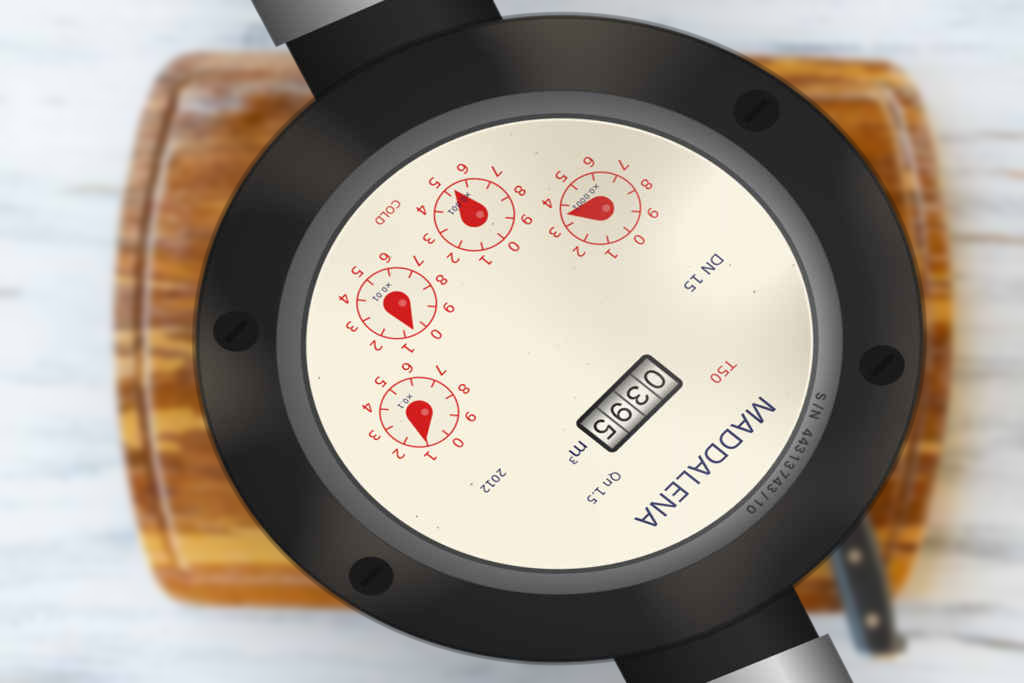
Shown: 395.1053 m³
